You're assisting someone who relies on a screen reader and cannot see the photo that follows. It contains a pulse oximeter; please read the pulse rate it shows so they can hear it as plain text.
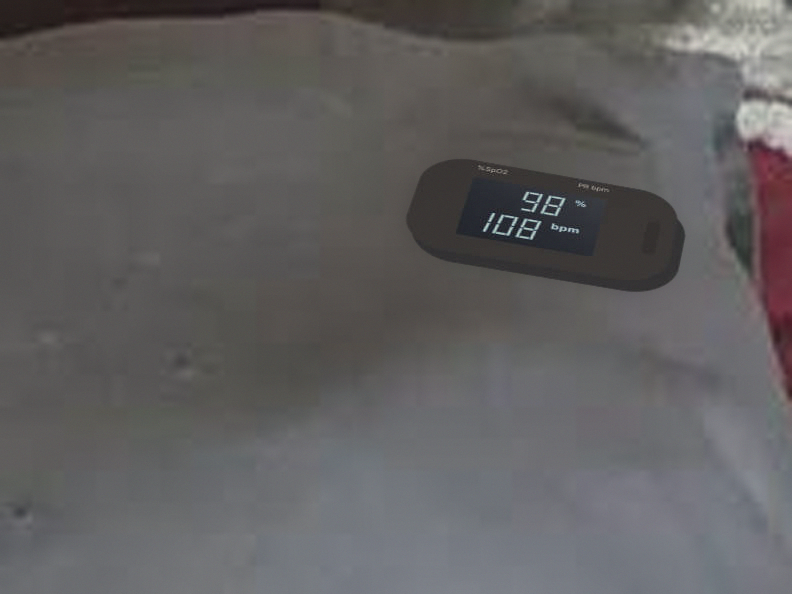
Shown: 108 bpm
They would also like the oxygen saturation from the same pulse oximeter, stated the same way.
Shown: 98 %
